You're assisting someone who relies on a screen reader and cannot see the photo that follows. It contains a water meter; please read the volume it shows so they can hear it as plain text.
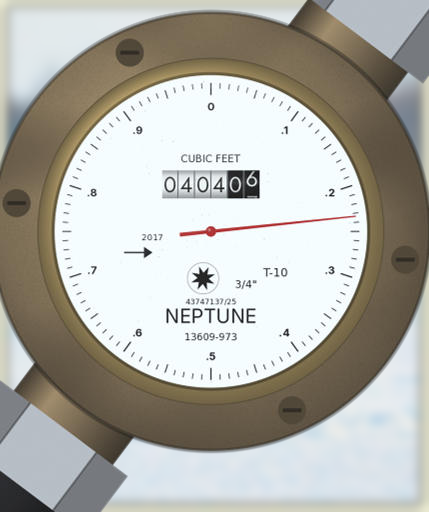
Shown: 40406.23 ft³
